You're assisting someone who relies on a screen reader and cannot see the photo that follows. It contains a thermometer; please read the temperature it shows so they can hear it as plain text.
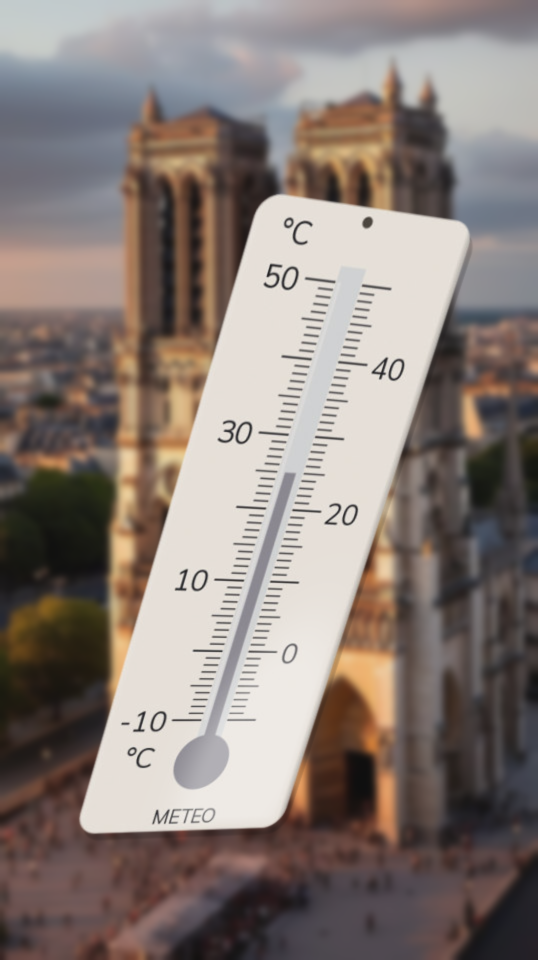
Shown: 25 °C
